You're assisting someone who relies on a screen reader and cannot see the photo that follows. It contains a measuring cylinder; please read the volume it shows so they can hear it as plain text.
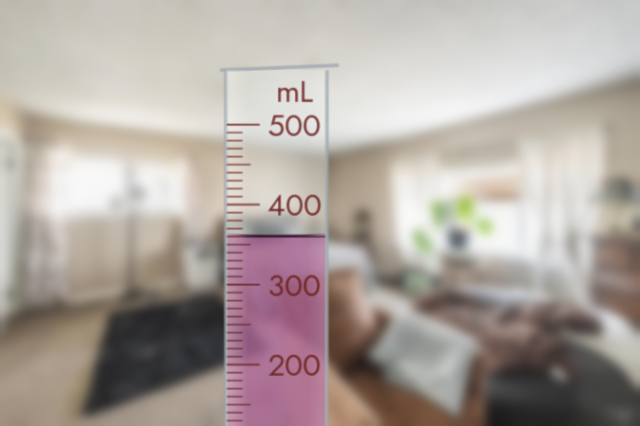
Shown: 360 mL
